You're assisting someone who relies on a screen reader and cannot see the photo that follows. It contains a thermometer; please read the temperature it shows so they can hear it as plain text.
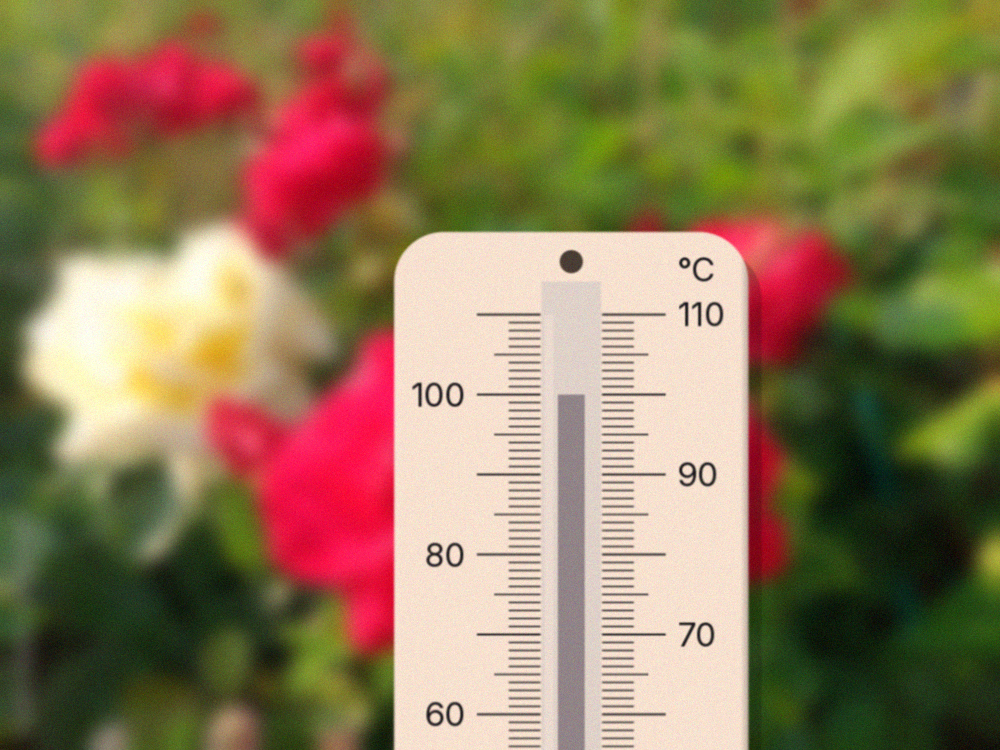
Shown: 100 °C
